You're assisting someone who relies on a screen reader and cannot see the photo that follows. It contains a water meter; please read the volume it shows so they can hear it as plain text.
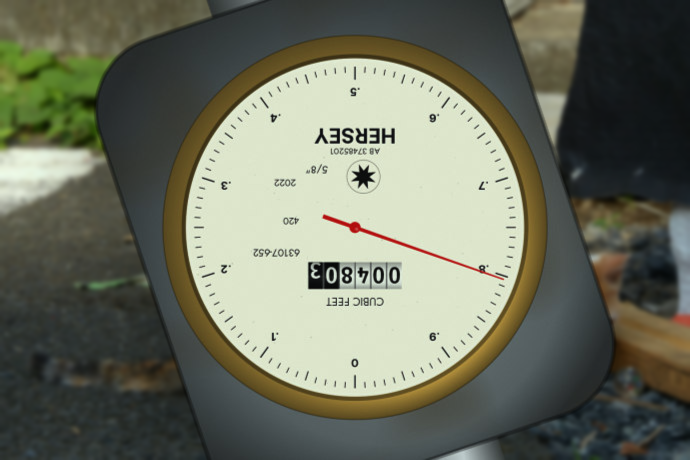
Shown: 4802.80 ft³
